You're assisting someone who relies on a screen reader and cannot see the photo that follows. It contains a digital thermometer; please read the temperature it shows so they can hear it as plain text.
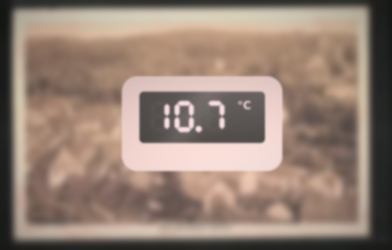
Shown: 10.7 °C
